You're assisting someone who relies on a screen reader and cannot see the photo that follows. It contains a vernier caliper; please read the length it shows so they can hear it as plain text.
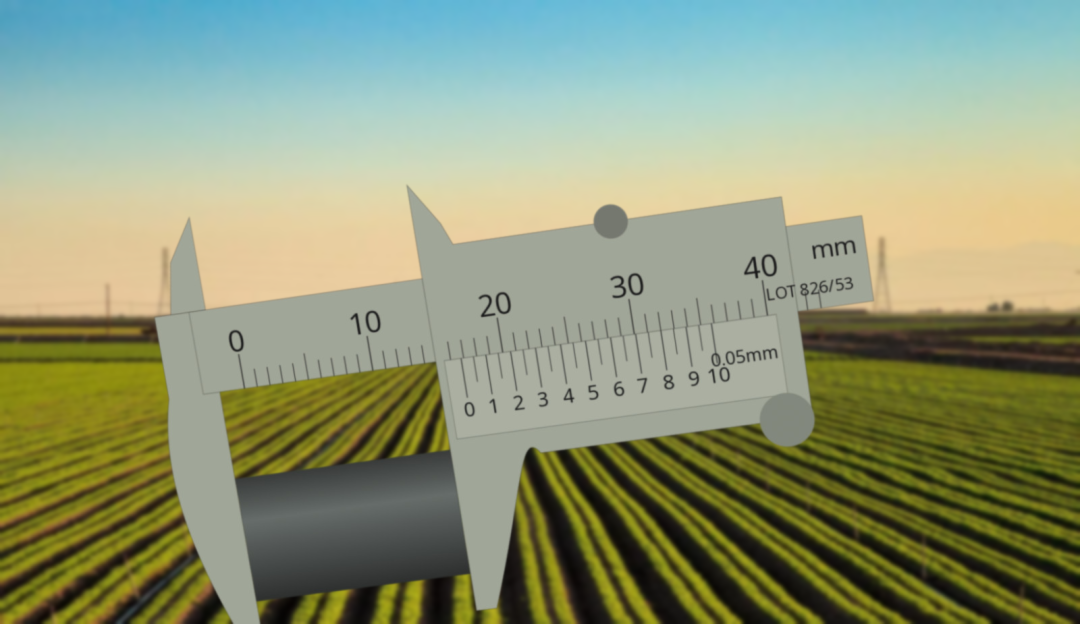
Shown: 16.8 mm
